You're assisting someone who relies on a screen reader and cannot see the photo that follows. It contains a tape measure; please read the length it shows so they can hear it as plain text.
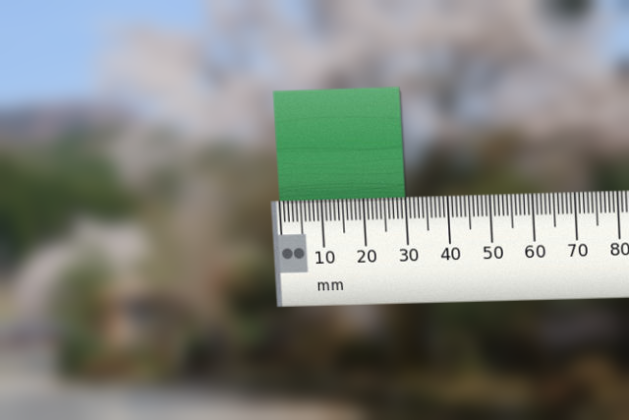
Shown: 30 mm
